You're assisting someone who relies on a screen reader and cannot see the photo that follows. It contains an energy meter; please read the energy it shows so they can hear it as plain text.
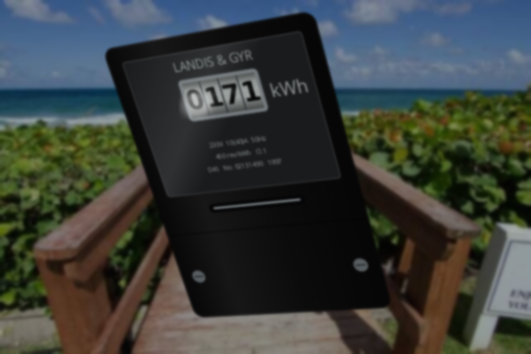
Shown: 171 kWh
